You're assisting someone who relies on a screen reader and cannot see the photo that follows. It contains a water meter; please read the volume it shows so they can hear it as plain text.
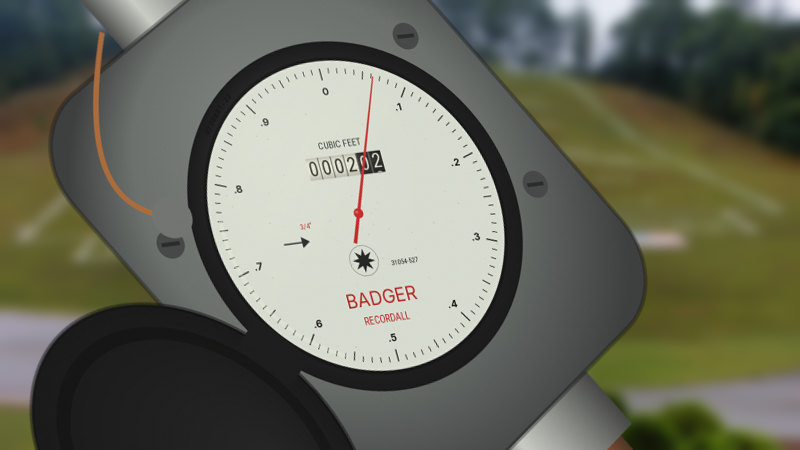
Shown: 202.06 ft³
